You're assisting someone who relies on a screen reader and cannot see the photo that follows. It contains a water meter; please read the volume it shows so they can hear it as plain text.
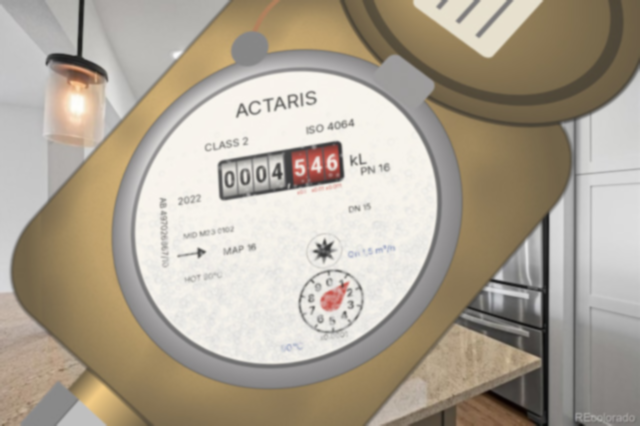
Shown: 4.5461 kL
